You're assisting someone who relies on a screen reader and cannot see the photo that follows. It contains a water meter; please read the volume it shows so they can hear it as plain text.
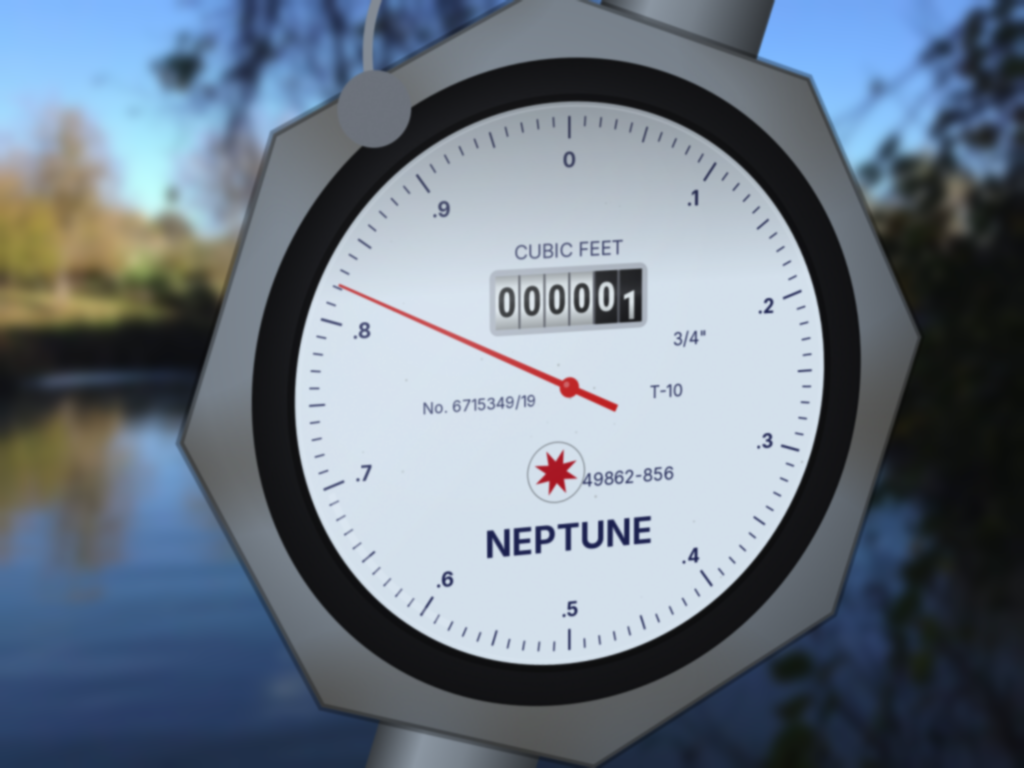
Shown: 0.82 ft³
